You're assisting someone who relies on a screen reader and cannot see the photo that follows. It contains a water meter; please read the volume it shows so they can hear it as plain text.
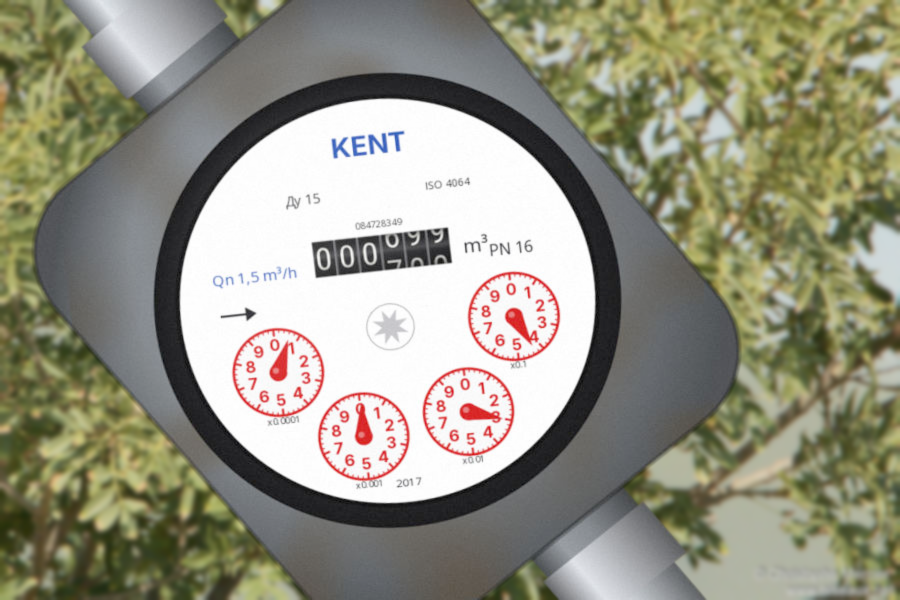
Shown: 699.4300 m³
